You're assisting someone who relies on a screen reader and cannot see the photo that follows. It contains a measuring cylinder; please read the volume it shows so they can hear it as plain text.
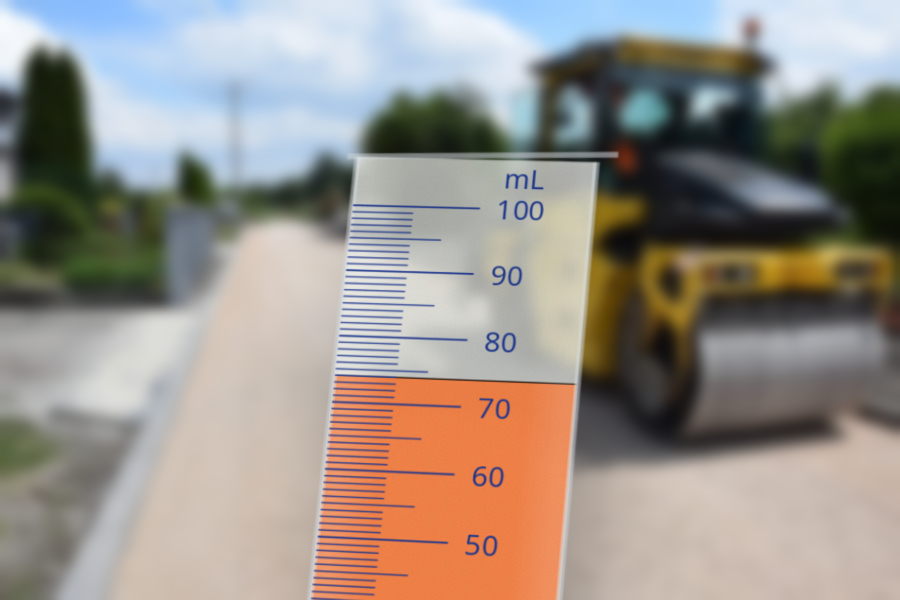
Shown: 74 mL
